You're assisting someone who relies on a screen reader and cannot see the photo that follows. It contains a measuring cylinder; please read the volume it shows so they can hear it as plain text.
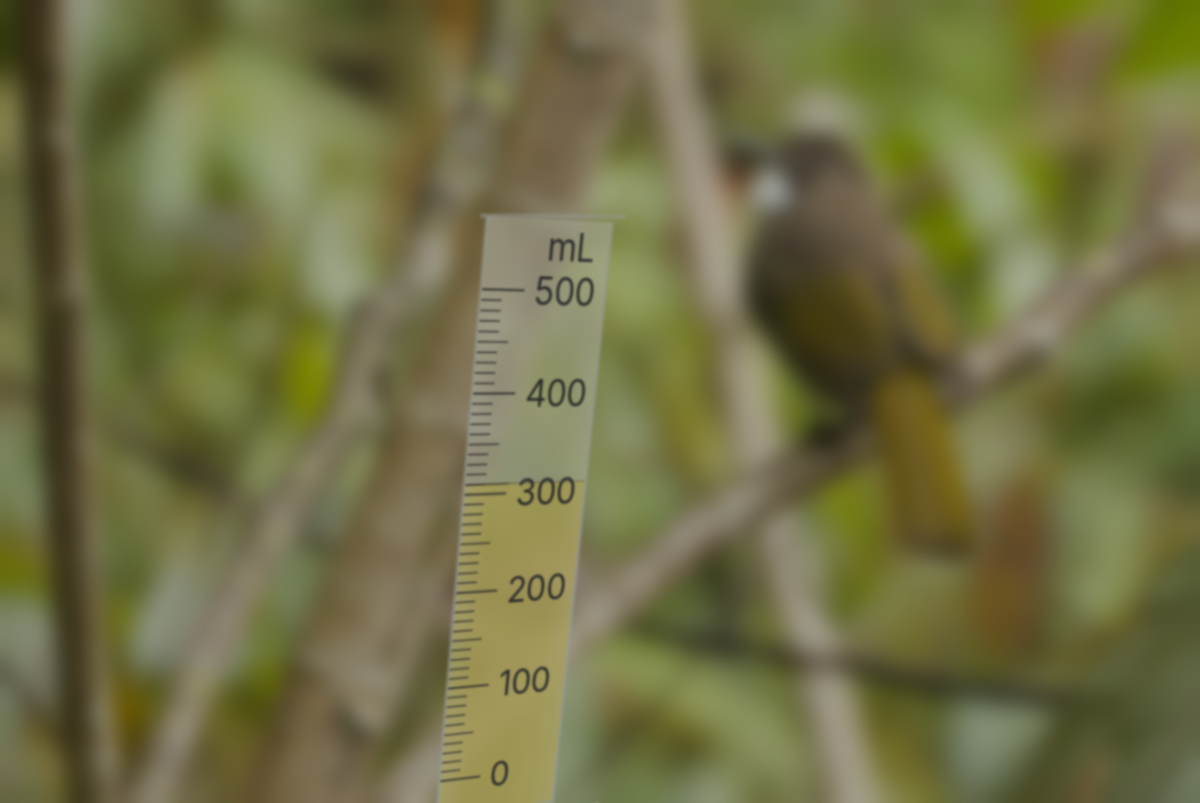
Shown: 310 mL
